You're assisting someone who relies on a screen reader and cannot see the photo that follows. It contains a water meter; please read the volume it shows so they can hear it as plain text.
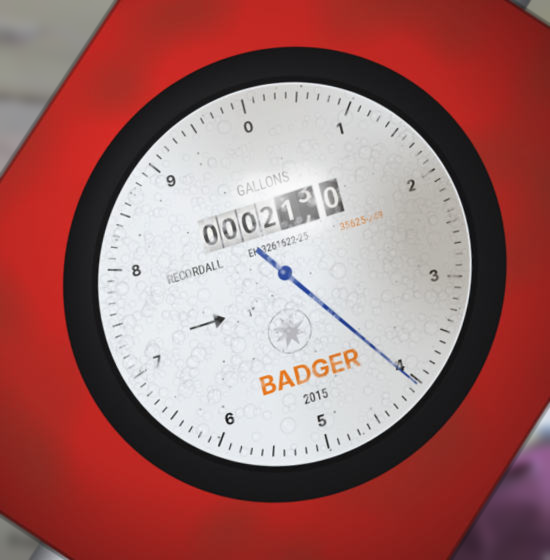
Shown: 2134.0 gal
